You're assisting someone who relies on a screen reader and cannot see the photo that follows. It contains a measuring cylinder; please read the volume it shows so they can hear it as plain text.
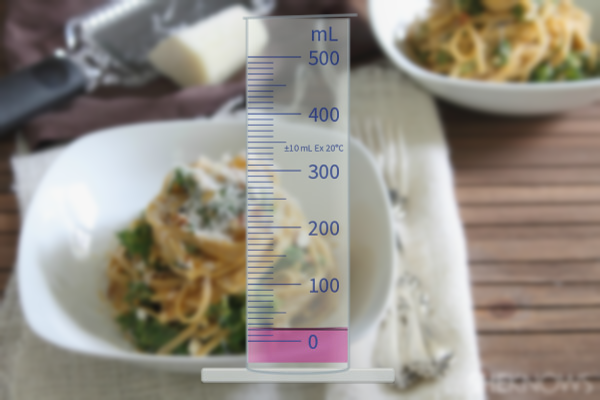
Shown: 20 mL
